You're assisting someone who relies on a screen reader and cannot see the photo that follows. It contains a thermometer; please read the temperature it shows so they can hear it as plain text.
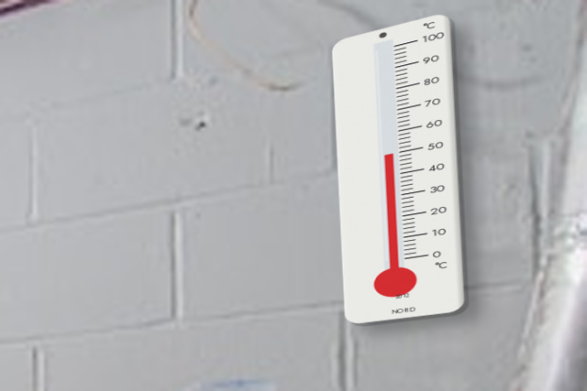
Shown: 50 °C
